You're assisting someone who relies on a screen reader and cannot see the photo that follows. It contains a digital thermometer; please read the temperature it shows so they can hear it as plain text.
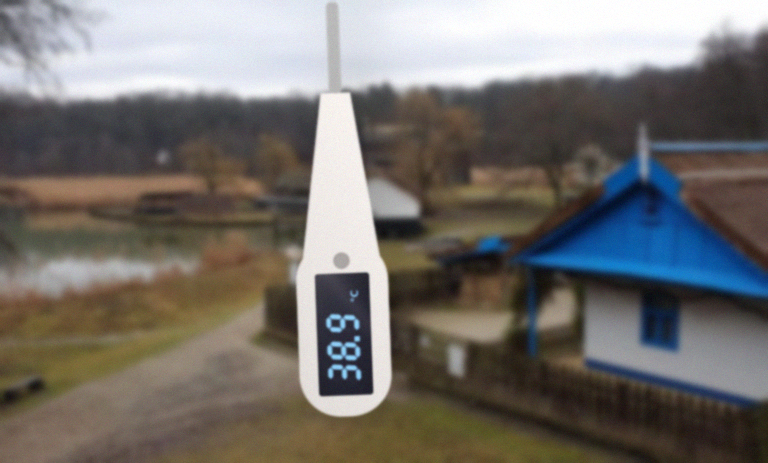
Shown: 38.9 °C
